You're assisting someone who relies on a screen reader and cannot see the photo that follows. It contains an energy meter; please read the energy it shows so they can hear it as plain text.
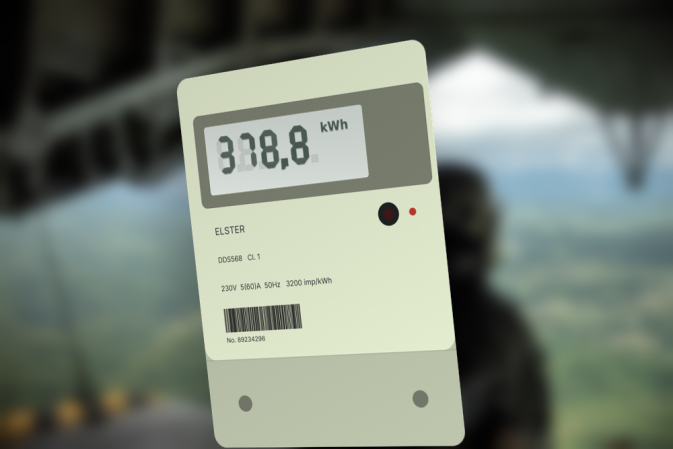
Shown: 378.8 kWh
